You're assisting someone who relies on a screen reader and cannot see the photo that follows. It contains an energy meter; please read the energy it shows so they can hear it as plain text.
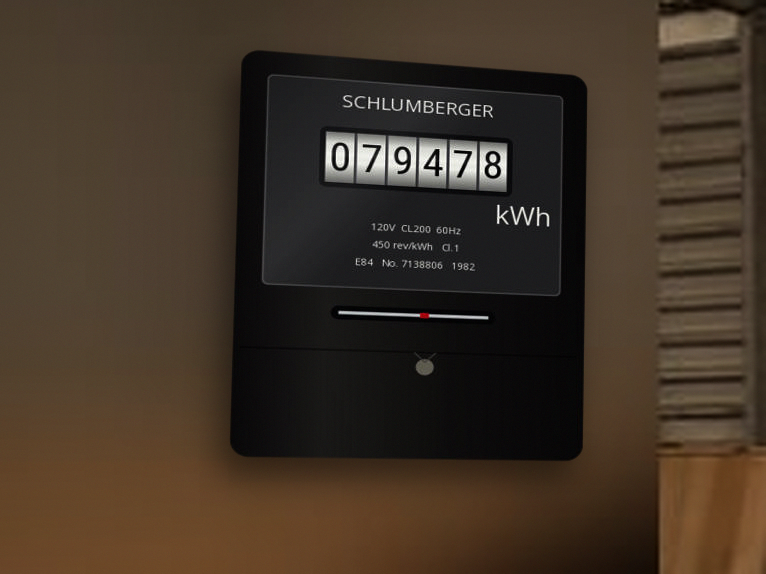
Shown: 79478 kWh
